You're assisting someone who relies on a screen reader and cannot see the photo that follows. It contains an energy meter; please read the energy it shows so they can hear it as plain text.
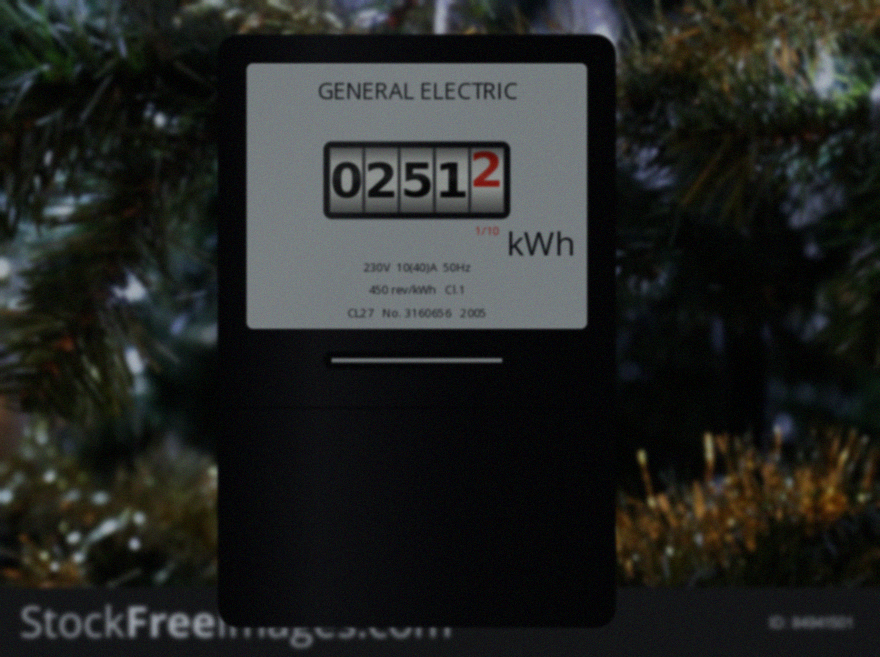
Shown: 251.2 kWh
